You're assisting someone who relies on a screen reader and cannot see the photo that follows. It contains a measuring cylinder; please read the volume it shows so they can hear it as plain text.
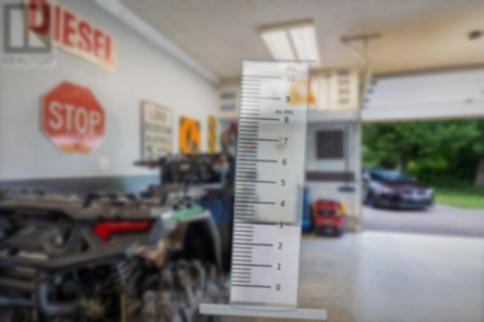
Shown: 3 mL
